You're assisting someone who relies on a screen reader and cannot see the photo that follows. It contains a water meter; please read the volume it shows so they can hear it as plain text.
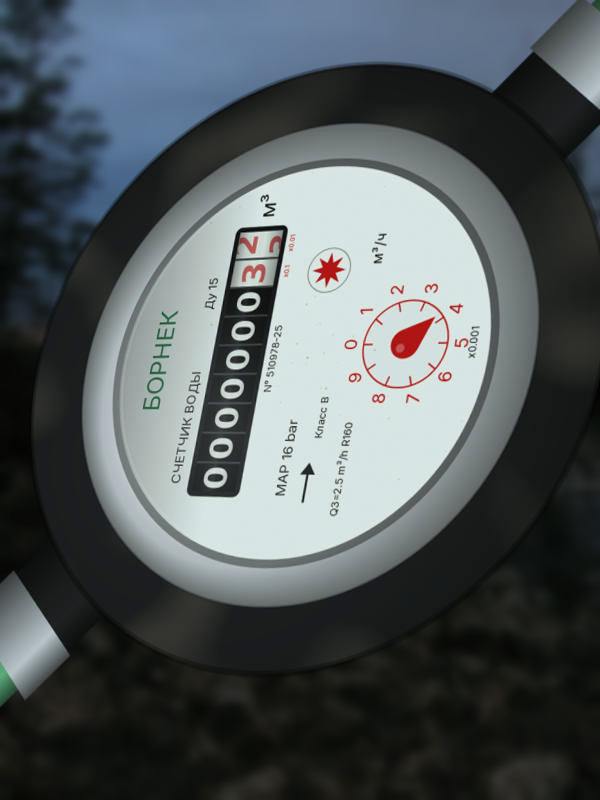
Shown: 0.323 m³
